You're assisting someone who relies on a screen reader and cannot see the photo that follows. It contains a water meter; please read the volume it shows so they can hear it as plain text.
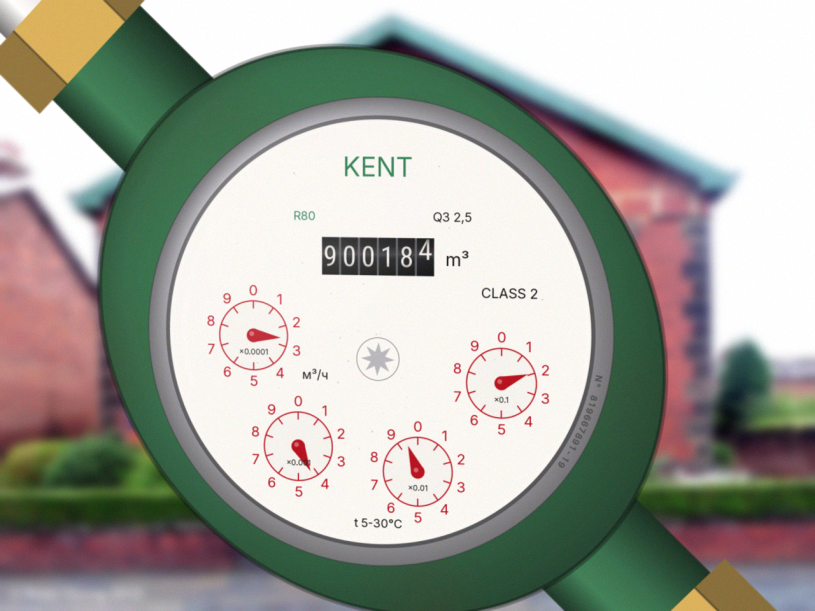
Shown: 900184.1942 m³
